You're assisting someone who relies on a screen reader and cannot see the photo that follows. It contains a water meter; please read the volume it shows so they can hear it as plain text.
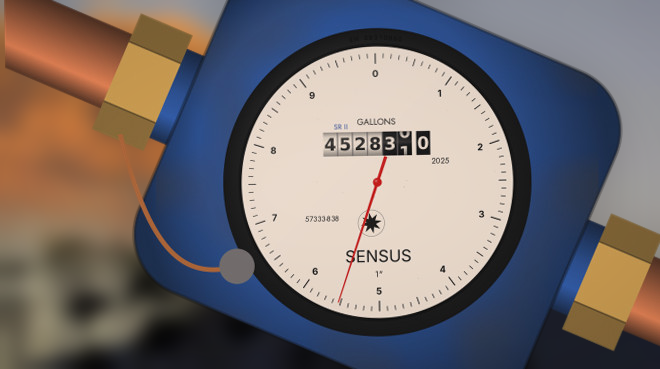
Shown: 4528305.5 gal
